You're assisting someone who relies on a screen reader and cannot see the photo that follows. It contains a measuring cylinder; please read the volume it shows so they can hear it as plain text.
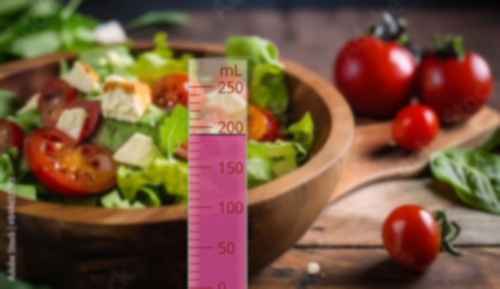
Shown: 190 mL
